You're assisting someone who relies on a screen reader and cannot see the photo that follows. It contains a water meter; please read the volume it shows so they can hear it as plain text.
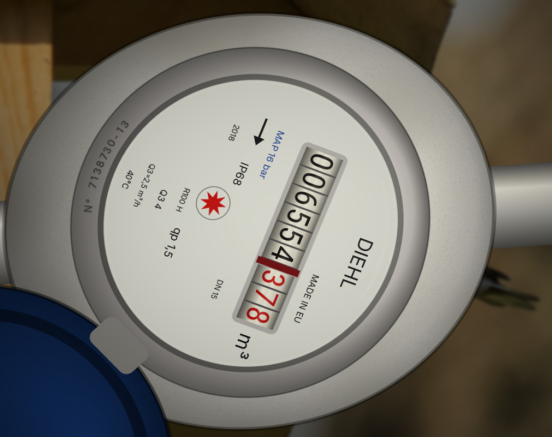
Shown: 6554.378 m³
